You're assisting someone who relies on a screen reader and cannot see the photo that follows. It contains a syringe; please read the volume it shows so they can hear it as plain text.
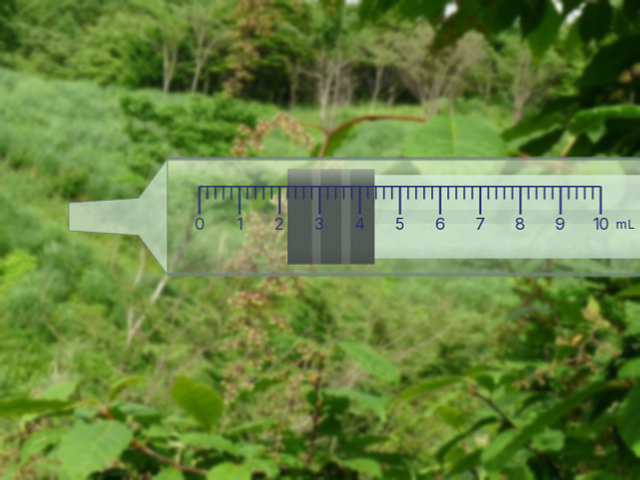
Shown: 2.2 mL
